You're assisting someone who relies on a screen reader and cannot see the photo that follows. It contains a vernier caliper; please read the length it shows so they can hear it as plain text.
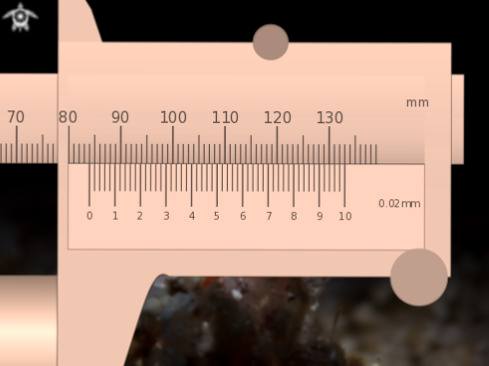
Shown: 84.0 mm
